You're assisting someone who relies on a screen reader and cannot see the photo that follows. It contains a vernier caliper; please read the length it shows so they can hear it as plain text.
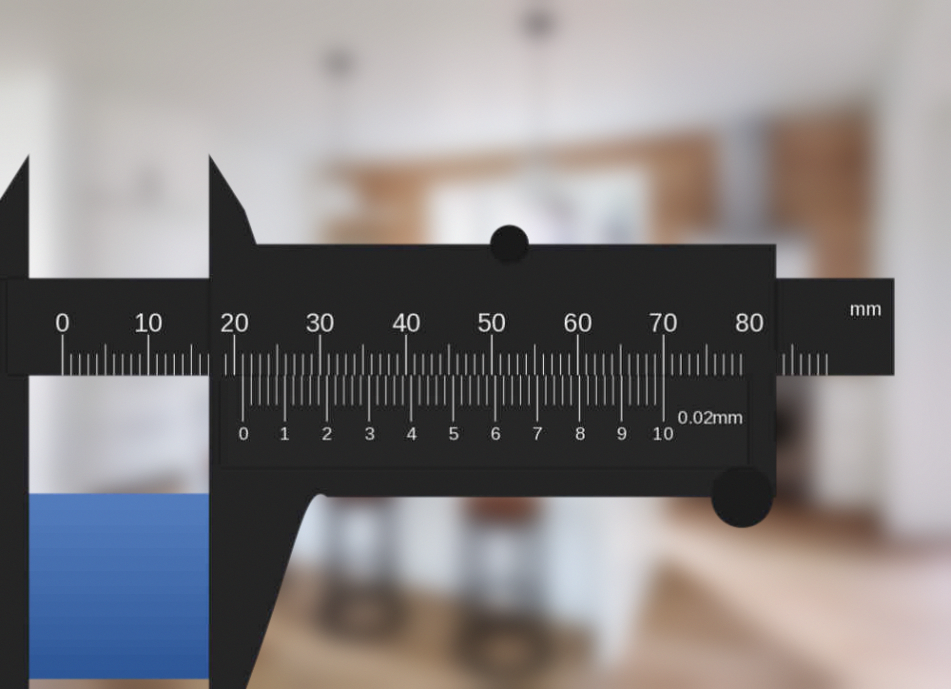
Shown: 21.0 mm
